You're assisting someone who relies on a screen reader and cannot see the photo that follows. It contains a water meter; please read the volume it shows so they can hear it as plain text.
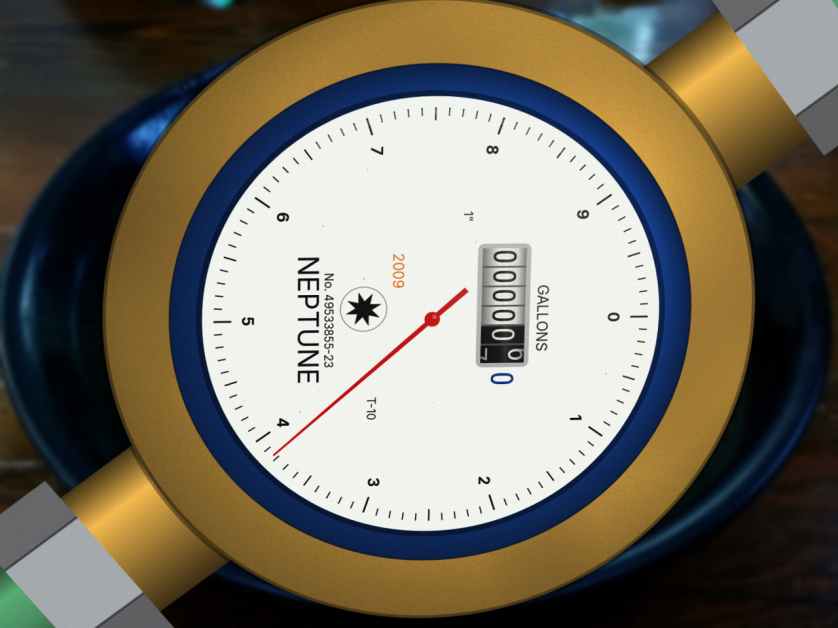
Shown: 63.8 gal
